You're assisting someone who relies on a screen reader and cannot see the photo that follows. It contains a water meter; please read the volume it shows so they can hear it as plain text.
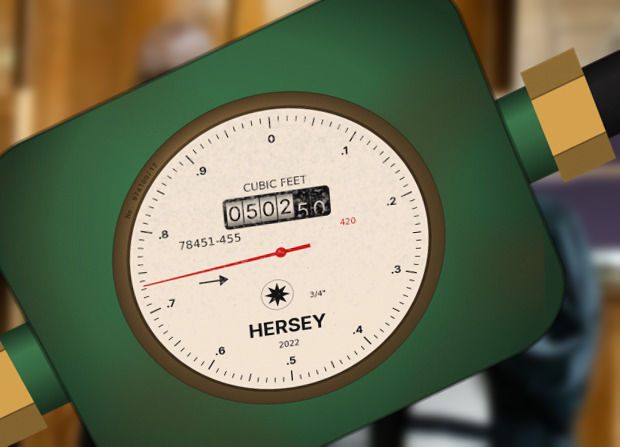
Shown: 50249.73 ft³
